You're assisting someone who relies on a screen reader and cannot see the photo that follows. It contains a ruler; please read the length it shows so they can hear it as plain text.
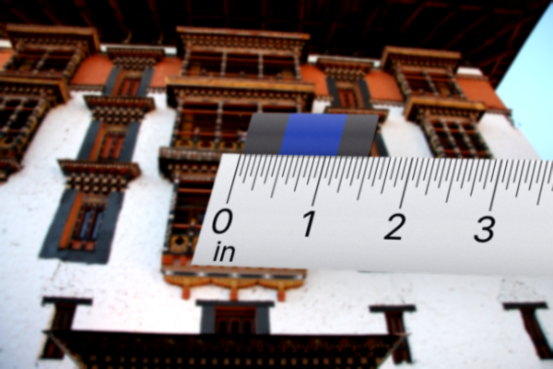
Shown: 1.5 in
